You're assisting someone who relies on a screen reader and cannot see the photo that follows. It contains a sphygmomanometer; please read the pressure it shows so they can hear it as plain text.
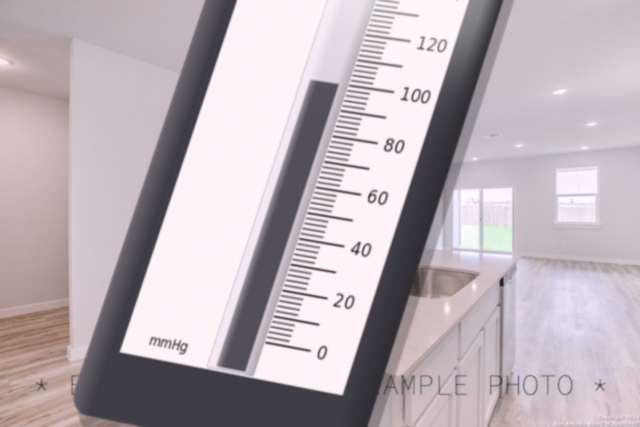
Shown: 100 mmHg
